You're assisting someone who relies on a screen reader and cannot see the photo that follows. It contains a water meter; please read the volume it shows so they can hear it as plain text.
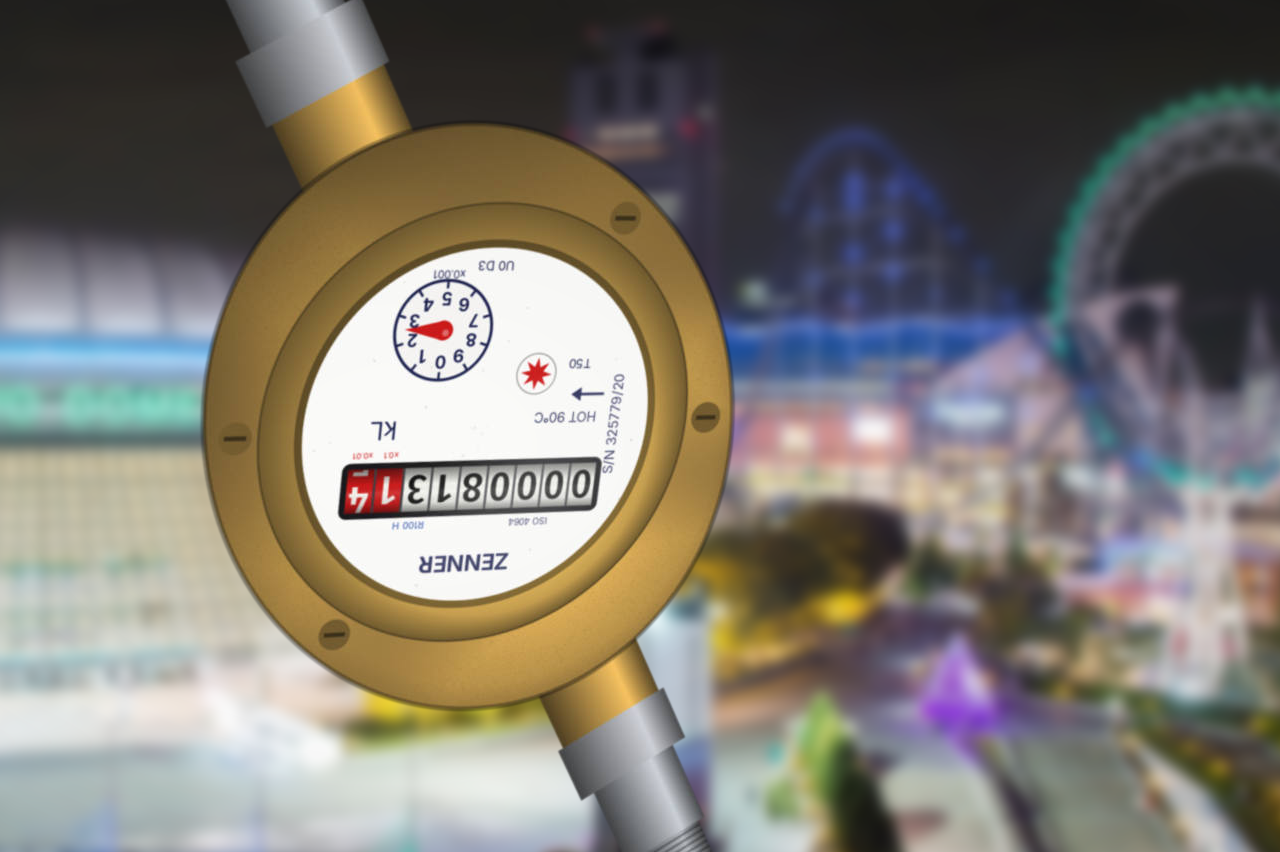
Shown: 813.142 kL
